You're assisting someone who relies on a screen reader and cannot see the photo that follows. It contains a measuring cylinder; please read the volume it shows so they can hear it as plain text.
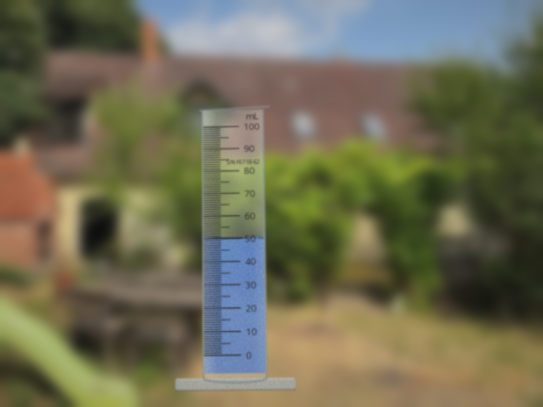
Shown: 50 mL
